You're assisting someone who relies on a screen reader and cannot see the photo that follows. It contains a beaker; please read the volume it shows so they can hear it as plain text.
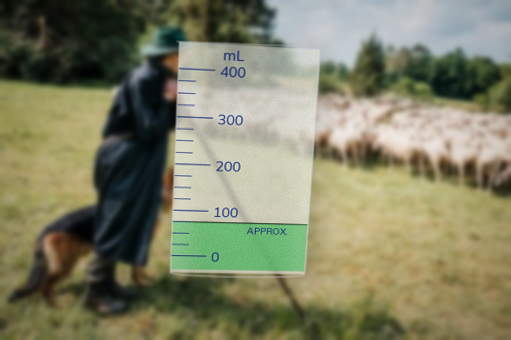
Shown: 75 mL
